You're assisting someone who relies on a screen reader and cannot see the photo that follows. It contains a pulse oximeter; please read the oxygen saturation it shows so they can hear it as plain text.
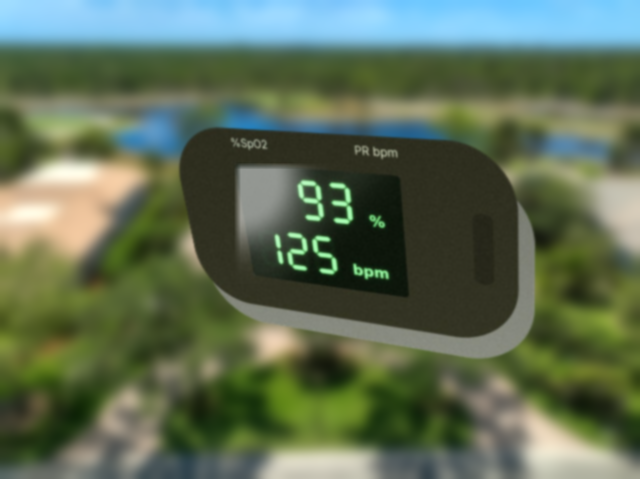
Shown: 93 %
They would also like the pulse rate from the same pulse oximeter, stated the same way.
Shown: 125 bpm
